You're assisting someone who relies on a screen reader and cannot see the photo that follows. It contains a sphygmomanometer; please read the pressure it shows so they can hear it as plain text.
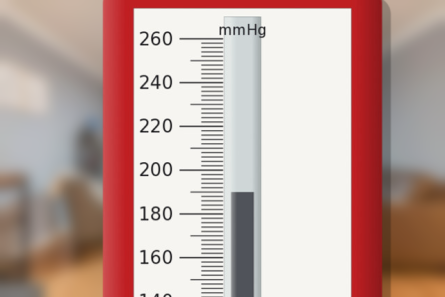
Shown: 190 mmHg
